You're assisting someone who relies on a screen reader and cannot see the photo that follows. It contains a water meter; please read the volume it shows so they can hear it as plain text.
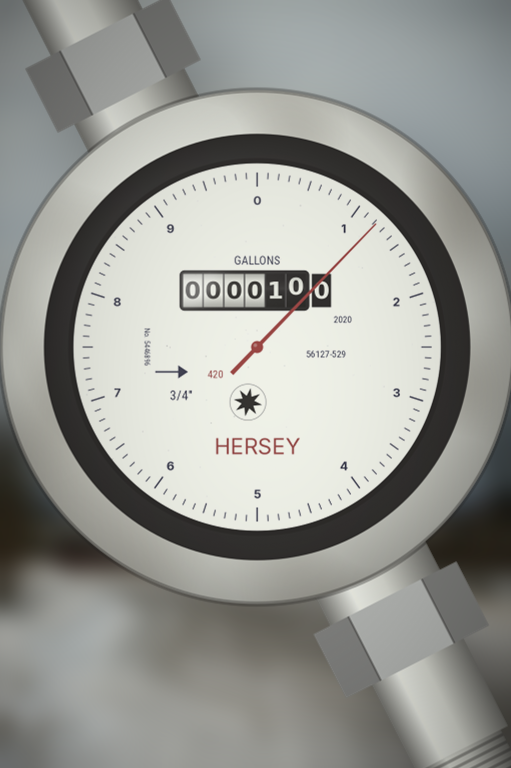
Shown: 101.2 gal
